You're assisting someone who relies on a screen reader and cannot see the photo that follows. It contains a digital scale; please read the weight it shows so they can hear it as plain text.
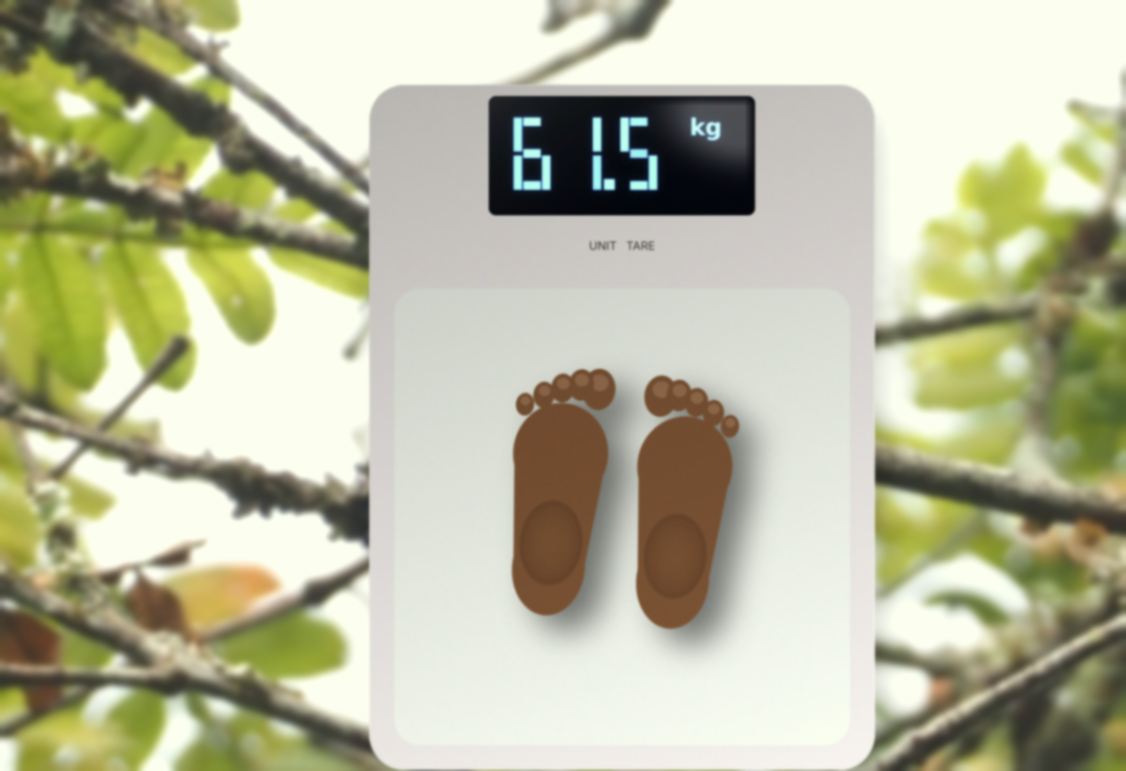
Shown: 61.5 kg
